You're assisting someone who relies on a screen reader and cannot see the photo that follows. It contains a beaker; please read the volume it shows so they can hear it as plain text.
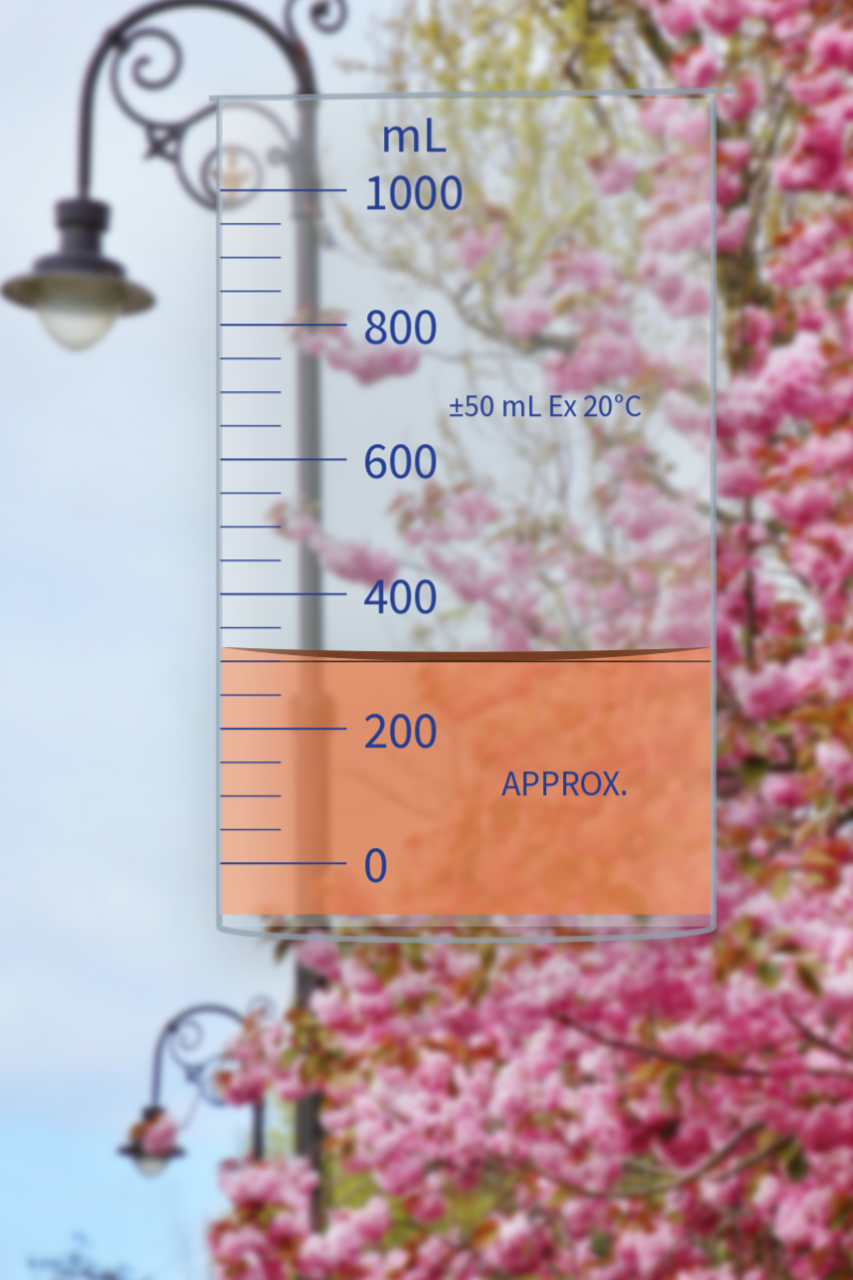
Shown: 300 mL
